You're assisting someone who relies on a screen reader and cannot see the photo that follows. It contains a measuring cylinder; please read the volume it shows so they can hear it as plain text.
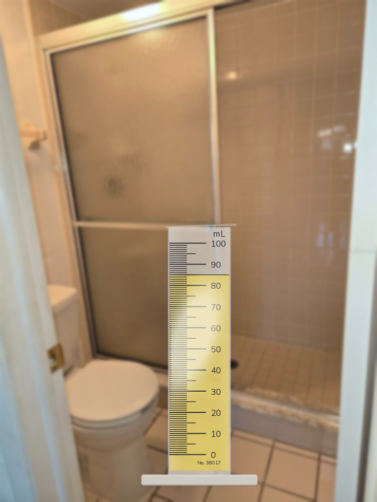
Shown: 85 mL
